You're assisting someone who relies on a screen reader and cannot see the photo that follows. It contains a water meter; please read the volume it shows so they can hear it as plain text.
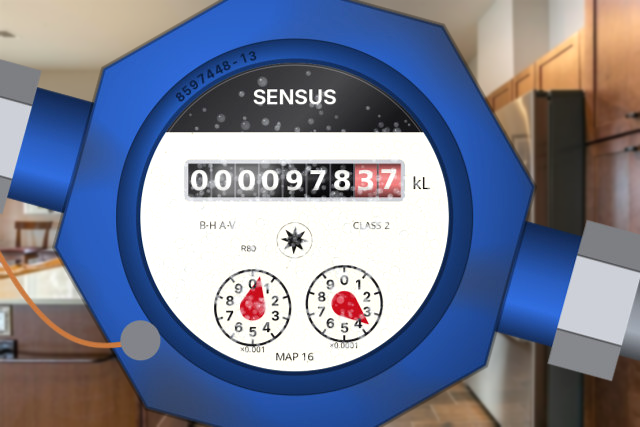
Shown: 978.3703 kL
